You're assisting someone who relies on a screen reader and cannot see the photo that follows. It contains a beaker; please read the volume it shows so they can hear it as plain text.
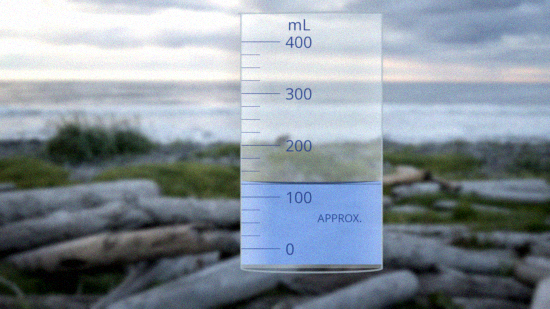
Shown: 125 mL
